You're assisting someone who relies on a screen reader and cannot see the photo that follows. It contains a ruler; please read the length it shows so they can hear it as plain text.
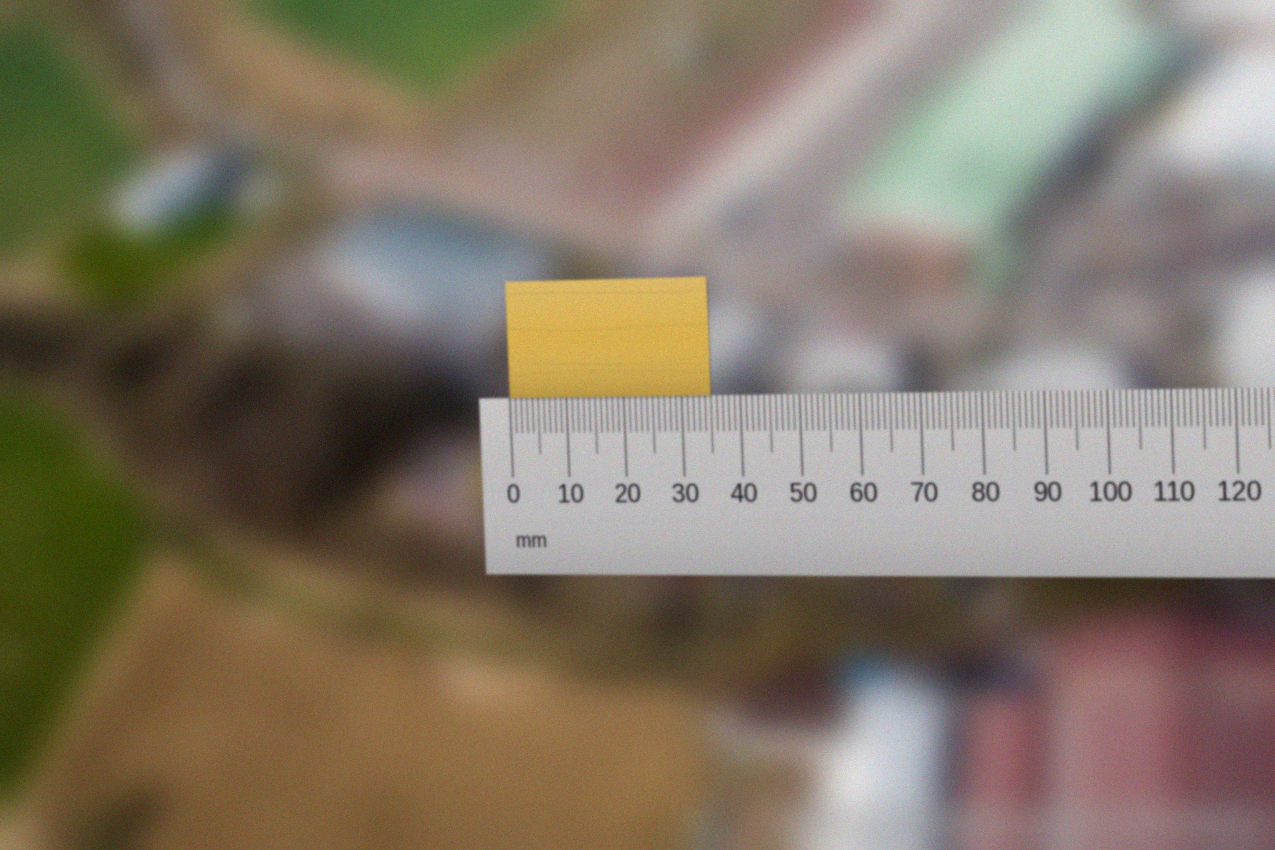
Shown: 35 mm
